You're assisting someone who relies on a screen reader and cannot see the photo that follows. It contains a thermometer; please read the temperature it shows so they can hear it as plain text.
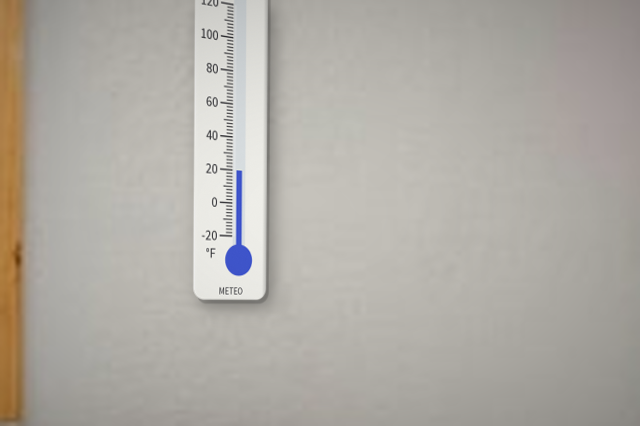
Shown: 20 °F
